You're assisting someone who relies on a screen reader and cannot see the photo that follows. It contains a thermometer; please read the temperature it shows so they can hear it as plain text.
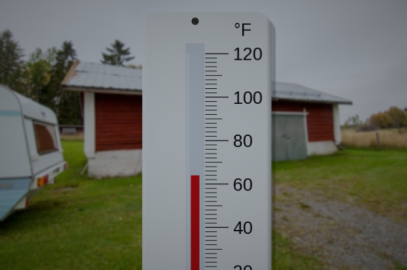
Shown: 64 °F
